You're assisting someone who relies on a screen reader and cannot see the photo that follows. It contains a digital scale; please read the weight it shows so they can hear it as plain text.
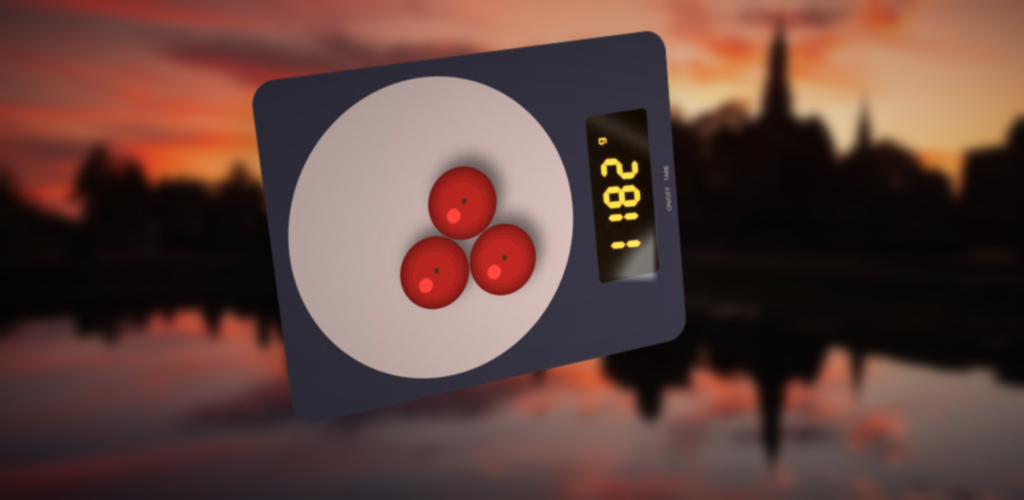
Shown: 1182 g
